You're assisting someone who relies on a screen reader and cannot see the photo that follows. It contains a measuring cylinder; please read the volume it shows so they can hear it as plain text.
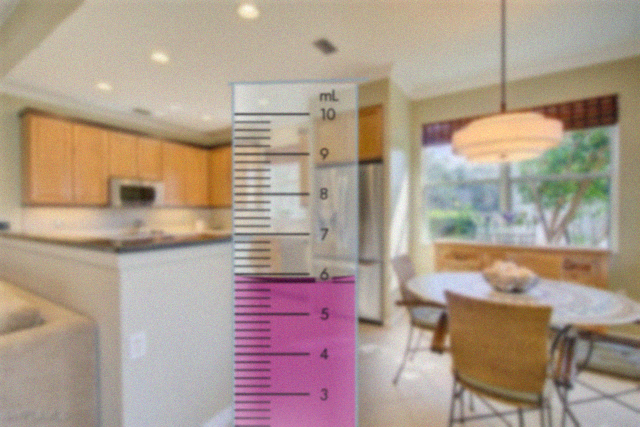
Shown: 5.8 mL
